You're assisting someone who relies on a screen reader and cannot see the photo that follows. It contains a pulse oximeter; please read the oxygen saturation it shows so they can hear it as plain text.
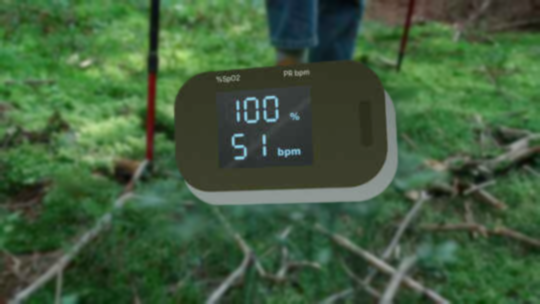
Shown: 100 %
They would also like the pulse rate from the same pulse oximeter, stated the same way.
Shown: 51 bpm
